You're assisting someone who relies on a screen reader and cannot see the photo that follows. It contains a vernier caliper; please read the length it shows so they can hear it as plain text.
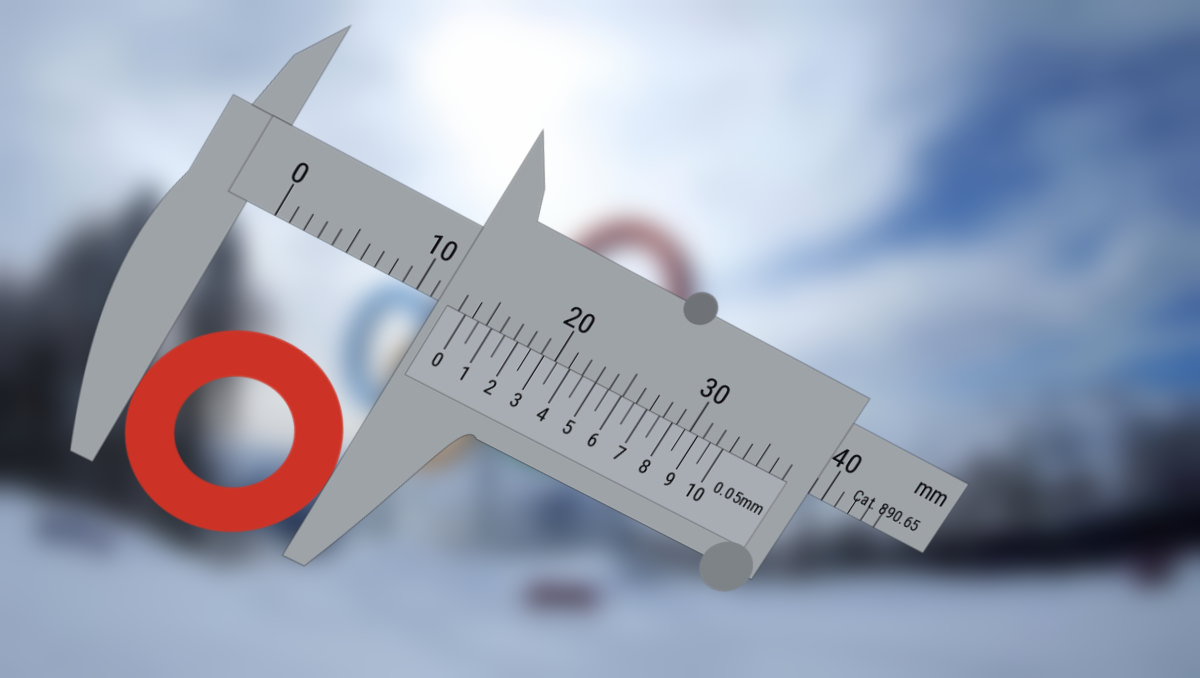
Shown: 13.5 mm
